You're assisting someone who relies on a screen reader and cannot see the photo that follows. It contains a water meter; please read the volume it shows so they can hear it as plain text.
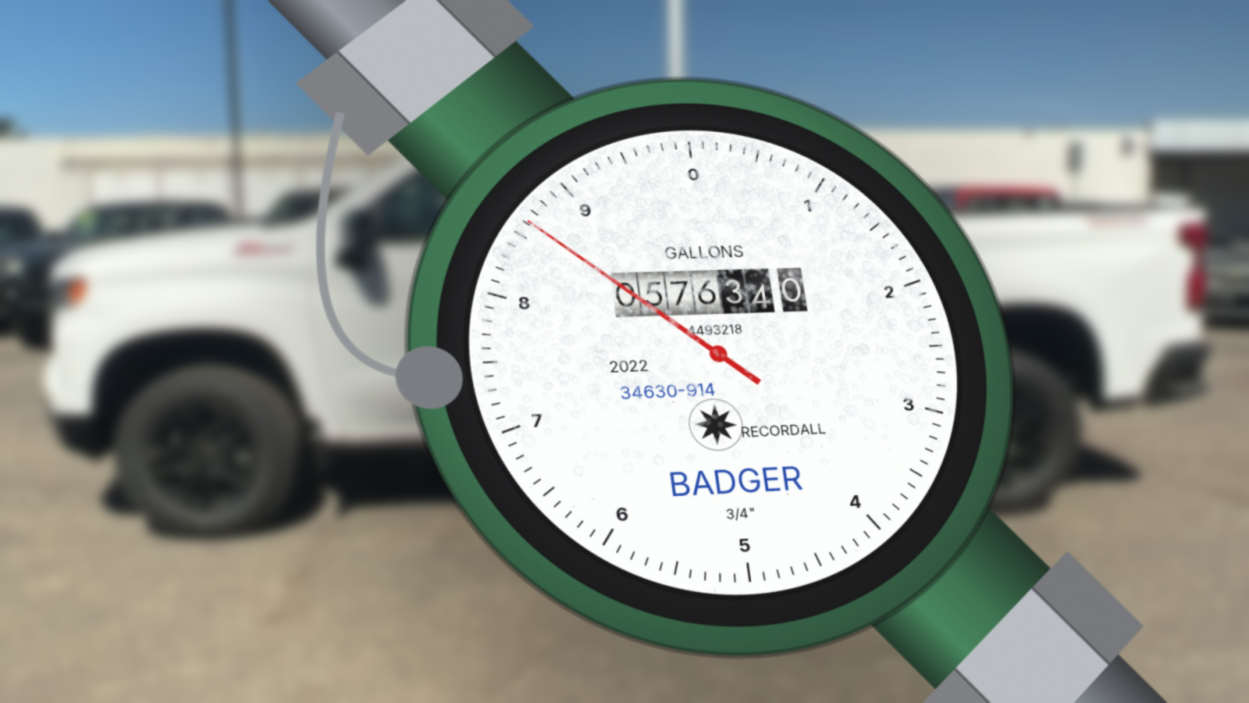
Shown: 576338.6 gal
